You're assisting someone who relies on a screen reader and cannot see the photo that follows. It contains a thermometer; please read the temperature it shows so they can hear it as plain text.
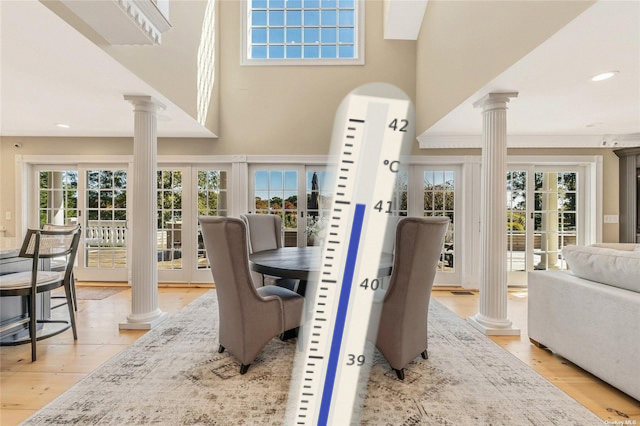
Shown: 41 °C
